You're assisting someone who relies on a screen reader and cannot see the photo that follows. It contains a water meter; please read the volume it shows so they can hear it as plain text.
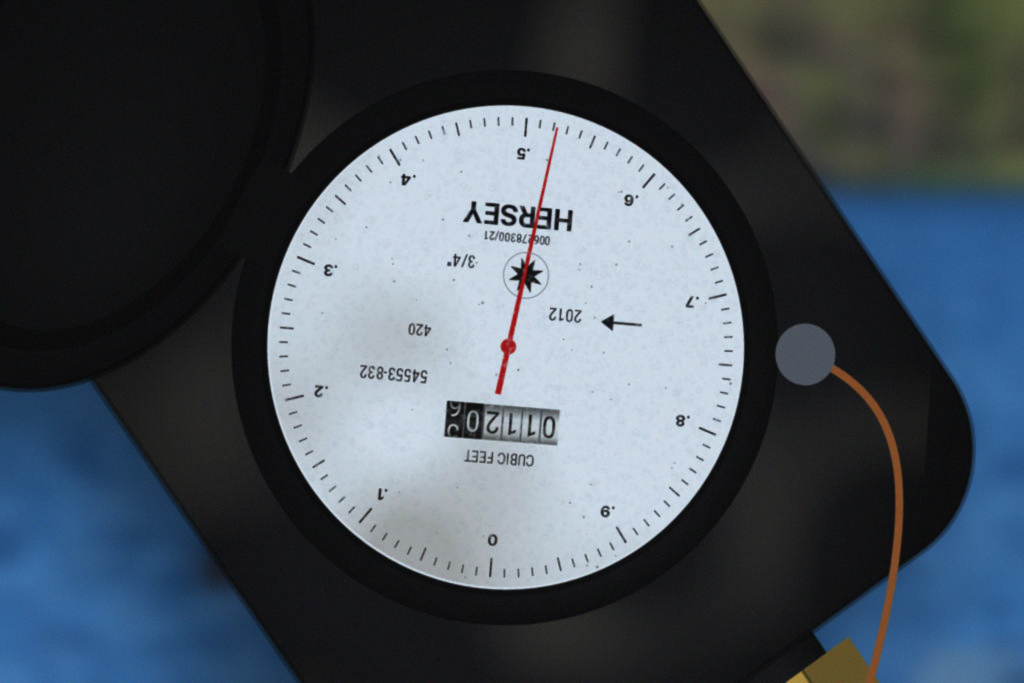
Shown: 11205.52 ft³
